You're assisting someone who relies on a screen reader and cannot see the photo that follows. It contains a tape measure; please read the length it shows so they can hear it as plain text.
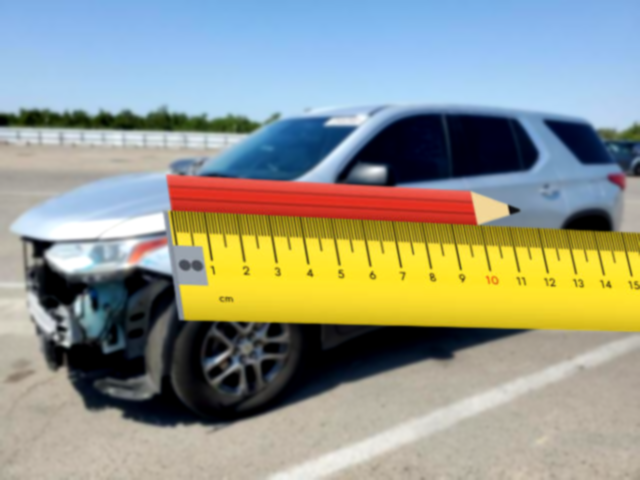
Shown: 11.5 cm
